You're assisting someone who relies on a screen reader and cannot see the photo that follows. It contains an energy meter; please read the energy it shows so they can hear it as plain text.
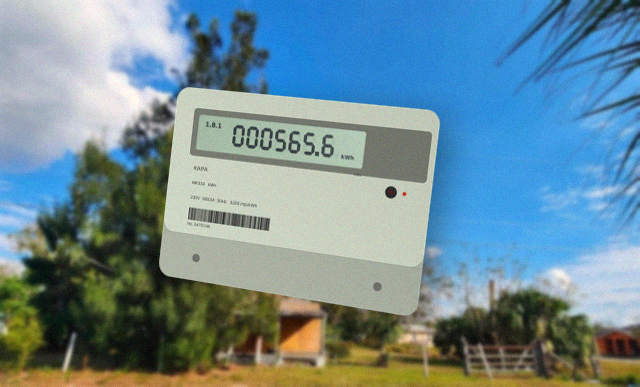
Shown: 565.6 kWh
